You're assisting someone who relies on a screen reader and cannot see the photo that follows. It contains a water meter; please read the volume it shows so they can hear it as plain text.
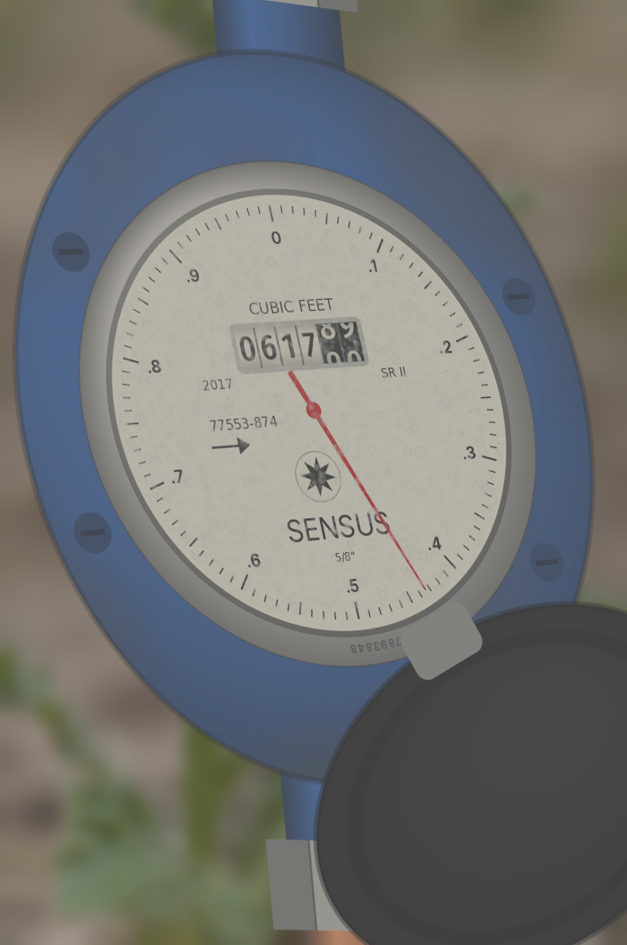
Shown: 61789.43 ft³
